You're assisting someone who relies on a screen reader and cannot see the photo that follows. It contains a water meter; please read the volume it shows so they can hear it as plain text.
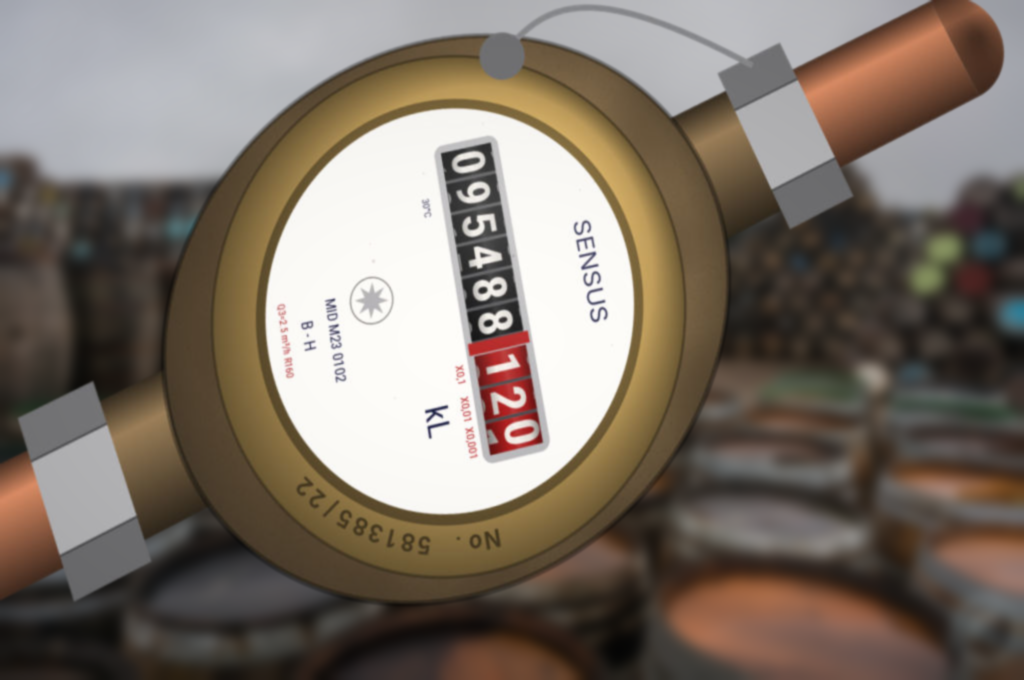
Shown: 95488.120 kL
